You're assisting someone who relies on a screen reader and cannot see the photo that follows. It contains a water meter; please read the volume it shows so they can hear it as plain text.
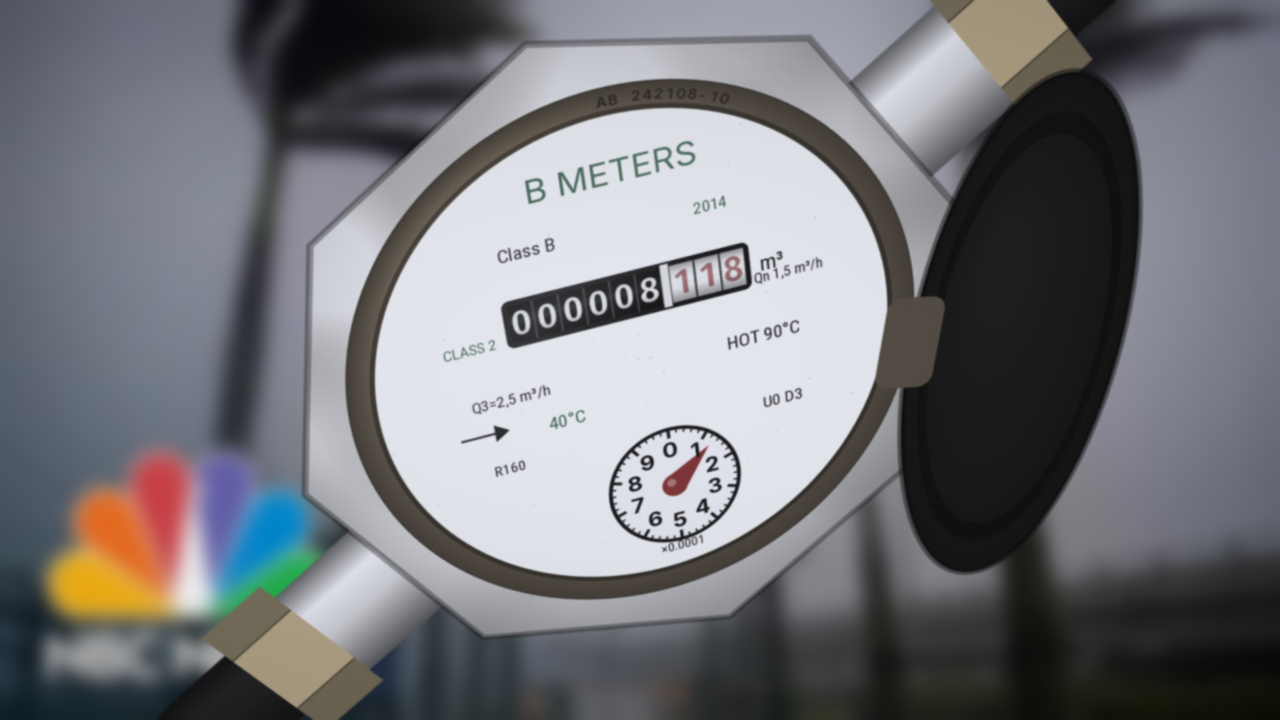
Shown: 8.1181 m³
